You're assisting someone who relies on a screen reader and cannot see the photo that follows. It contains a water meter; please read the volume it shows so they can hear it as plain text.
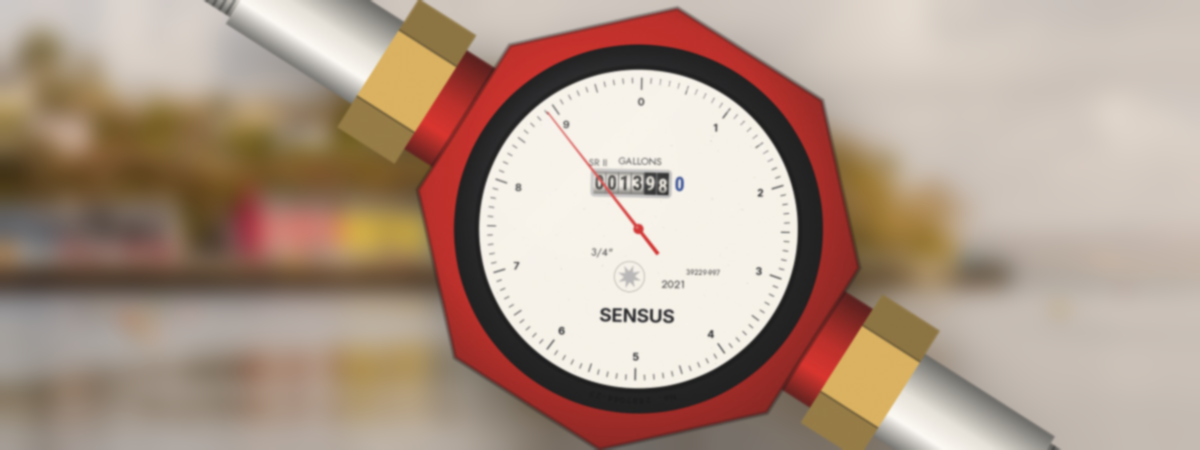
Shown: 13978.9 gal
